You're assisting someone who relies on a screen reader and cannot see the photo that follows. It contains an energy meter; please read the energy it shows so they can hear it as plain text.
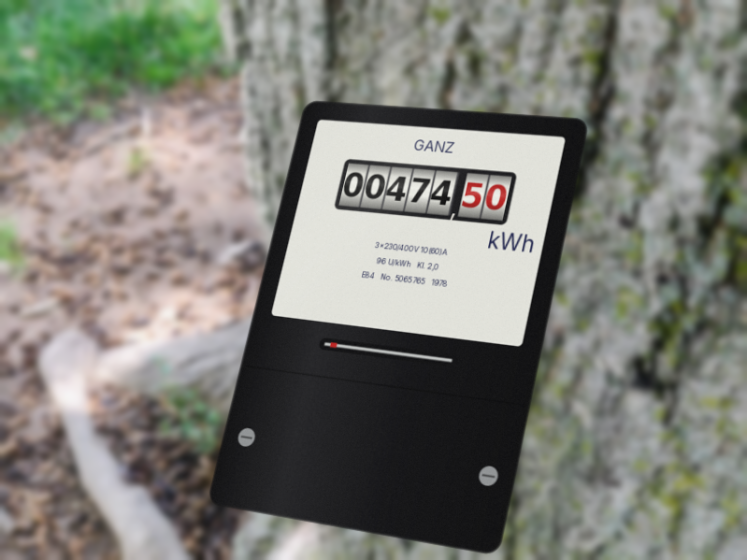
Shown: 474.50 kWh
